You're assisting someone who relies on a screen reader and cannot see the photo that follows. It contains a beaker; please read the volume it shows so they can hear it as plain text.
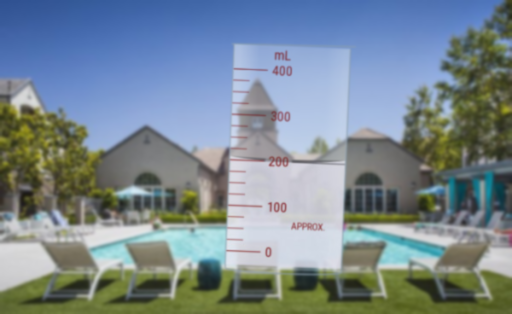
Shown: 200 mL
